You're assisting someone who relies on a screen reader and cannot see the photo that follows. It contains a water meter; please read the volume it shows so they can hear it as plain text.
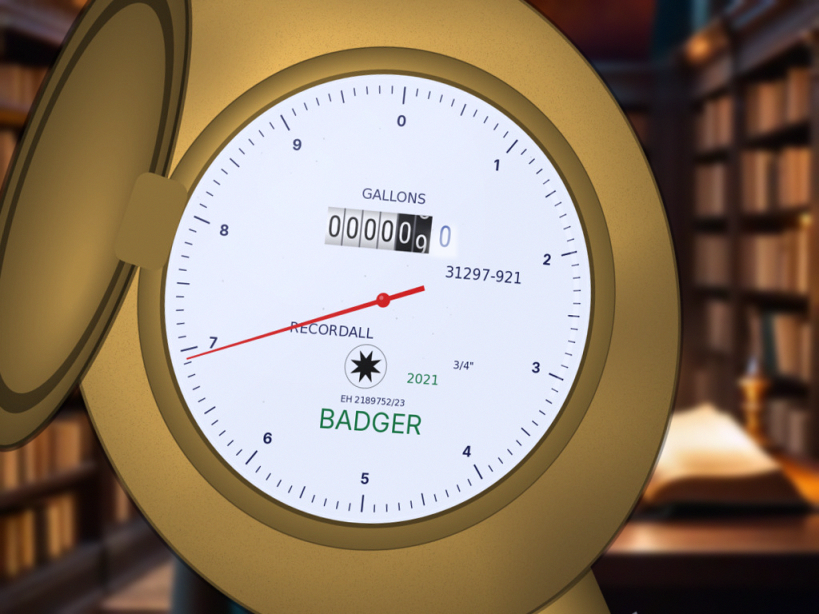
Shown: 86.9 gal
